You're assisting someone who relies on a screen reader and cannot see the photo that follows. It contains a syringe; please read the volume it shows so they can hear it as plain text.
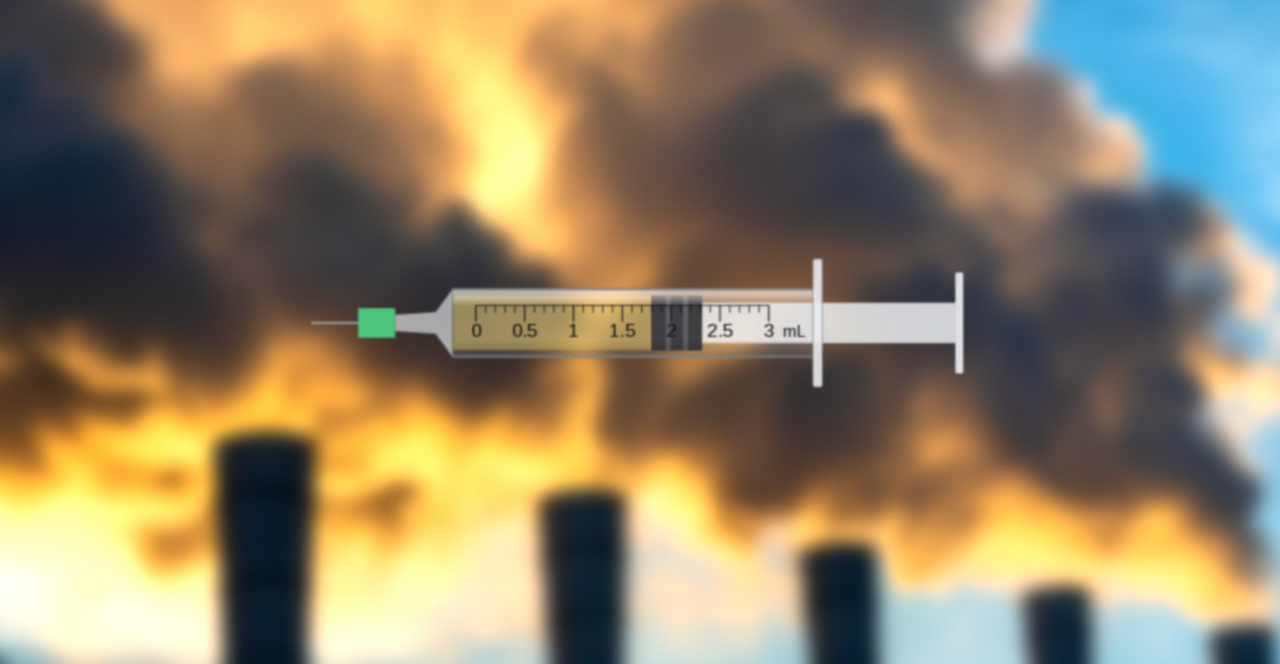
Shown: 1.8 mL
